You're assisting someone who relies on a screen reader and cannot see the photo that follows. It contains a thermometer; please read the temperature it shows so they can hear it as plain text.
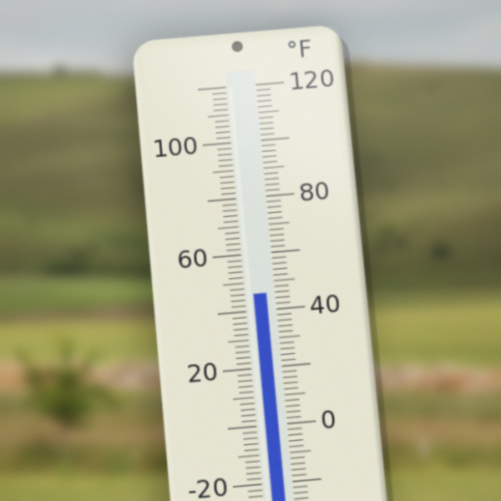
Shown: 46 °F
